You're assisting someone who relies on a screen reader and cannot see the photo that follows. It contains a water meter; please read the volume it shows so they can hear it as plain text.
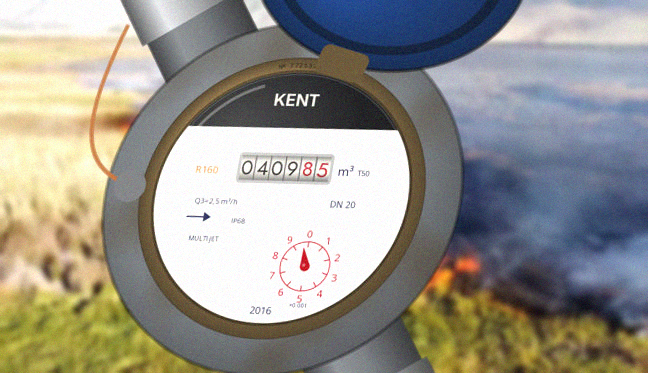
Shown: 409.849 m³
